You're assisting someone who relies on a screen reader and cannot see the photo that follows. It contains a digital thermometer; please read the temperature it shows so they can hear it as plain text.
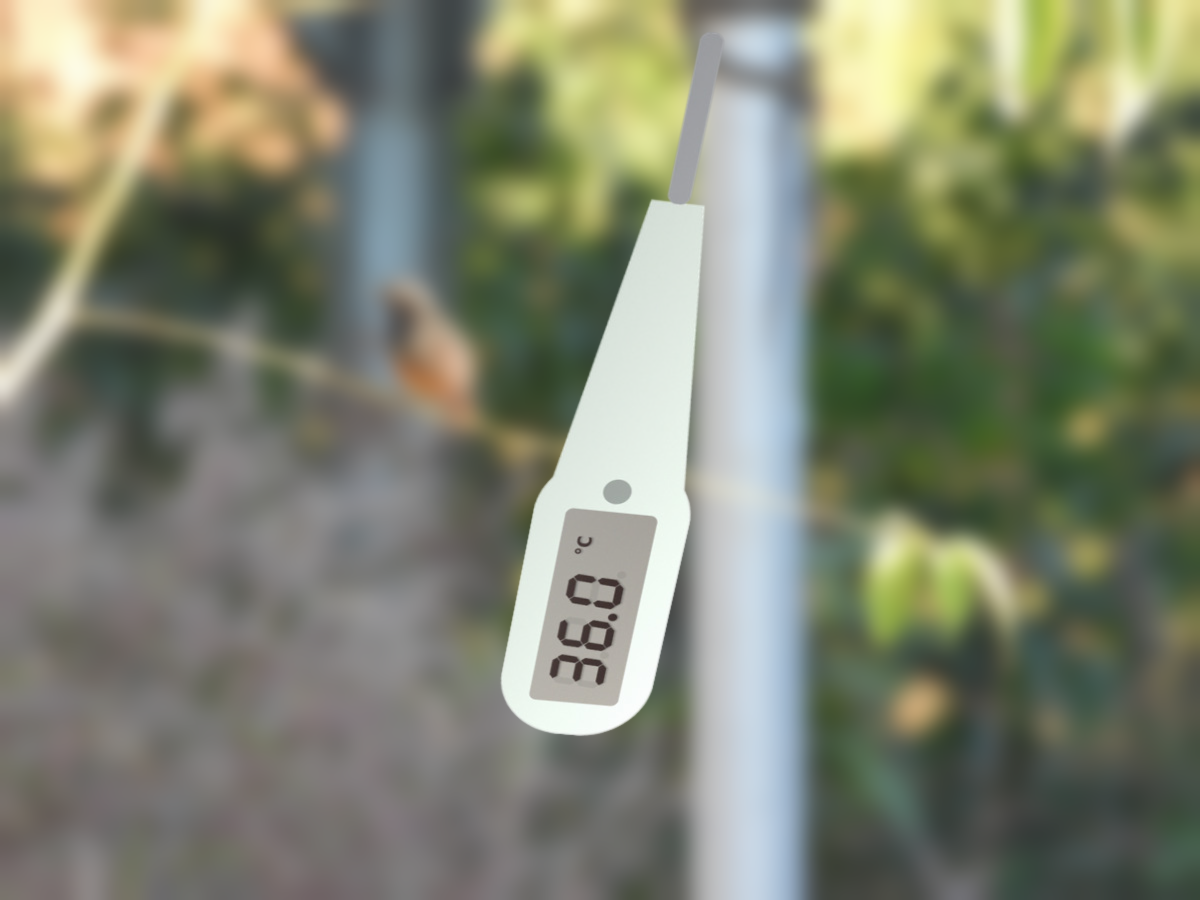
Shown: 36.0 °C
